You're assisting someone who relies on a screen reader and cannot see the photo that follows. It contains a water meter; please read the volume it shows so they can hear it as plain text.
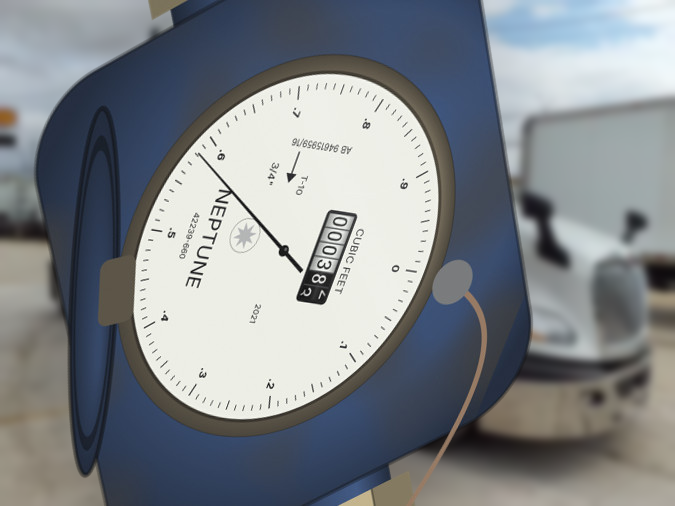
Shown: 382.58 ft³
